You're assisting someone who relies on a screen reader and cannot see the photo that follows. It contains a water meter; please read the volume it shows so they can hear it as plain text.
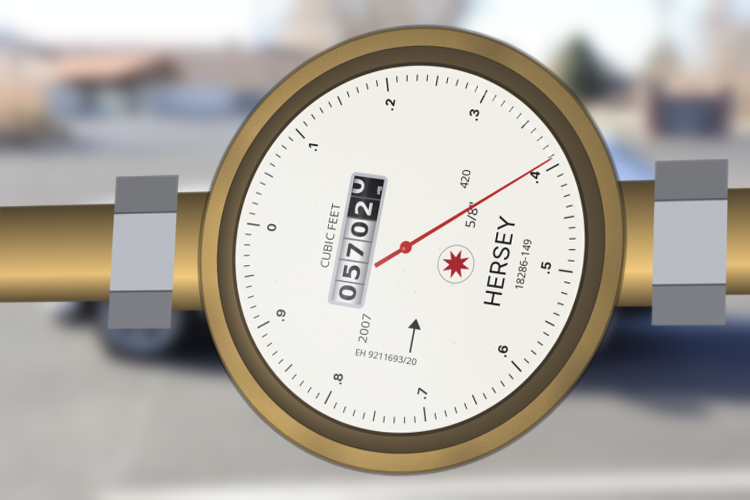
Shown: 57020.39 ft³
